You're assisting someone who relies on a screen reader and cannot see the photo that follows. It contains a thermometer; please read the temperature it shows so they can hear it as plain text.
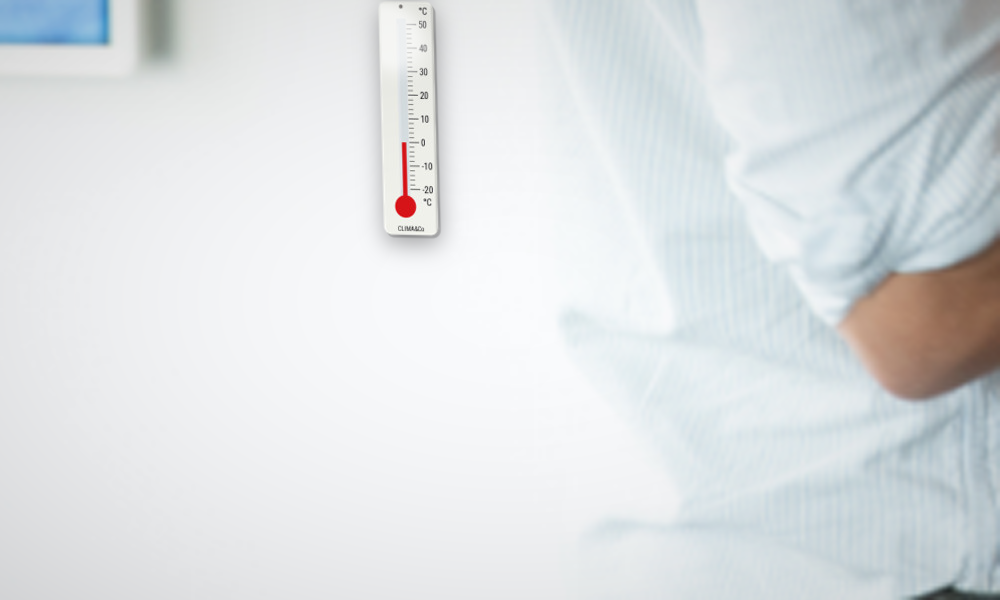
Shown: 0 °C
